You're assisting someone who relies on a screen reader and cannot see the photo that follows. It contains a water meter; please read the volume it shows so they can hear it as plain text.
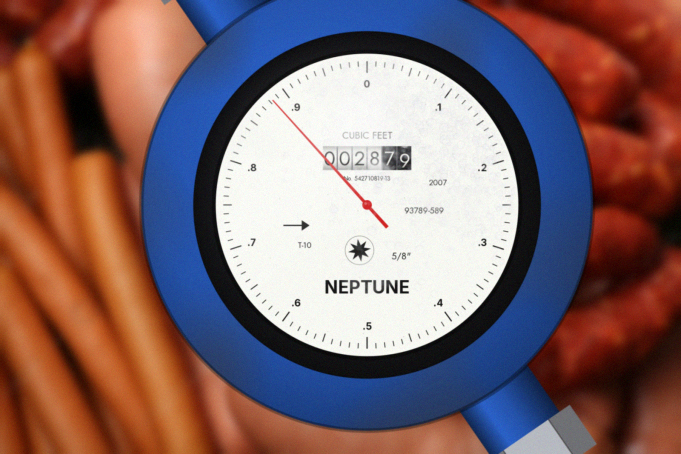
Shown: 2878.88 ft³
